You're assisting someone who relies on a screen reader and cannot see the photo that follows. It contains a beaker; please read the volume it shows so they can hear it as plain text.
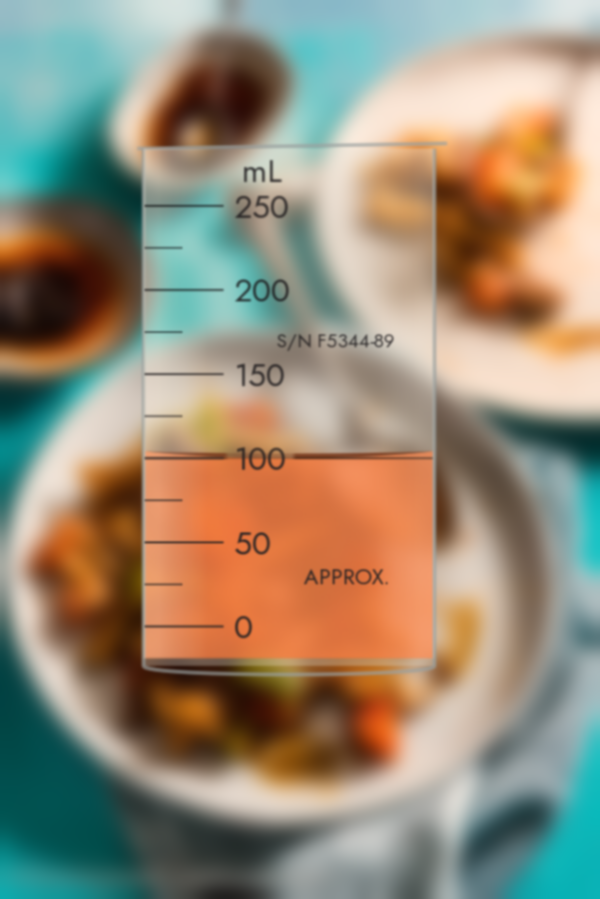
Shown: 100 mL
